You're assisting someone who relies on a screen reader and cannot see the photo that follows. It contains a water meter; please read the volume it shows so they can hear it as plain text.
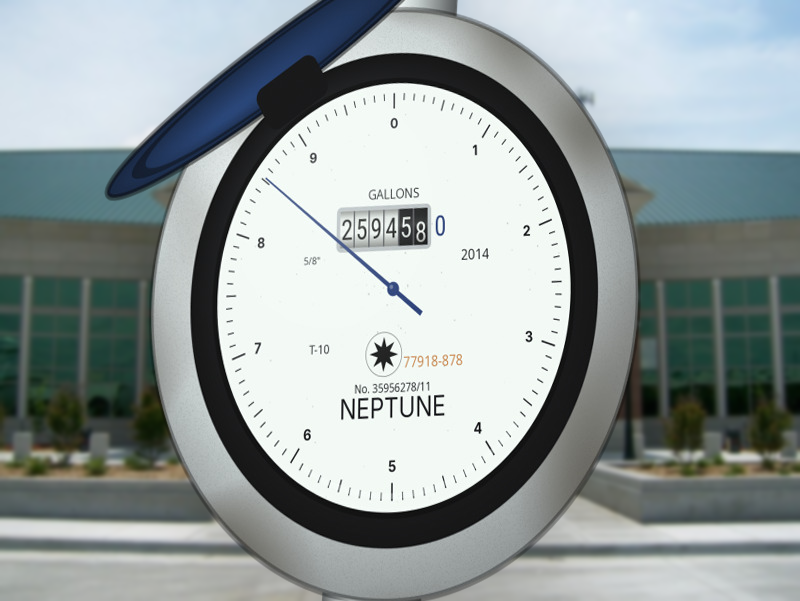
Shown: 2594578.5 gal
